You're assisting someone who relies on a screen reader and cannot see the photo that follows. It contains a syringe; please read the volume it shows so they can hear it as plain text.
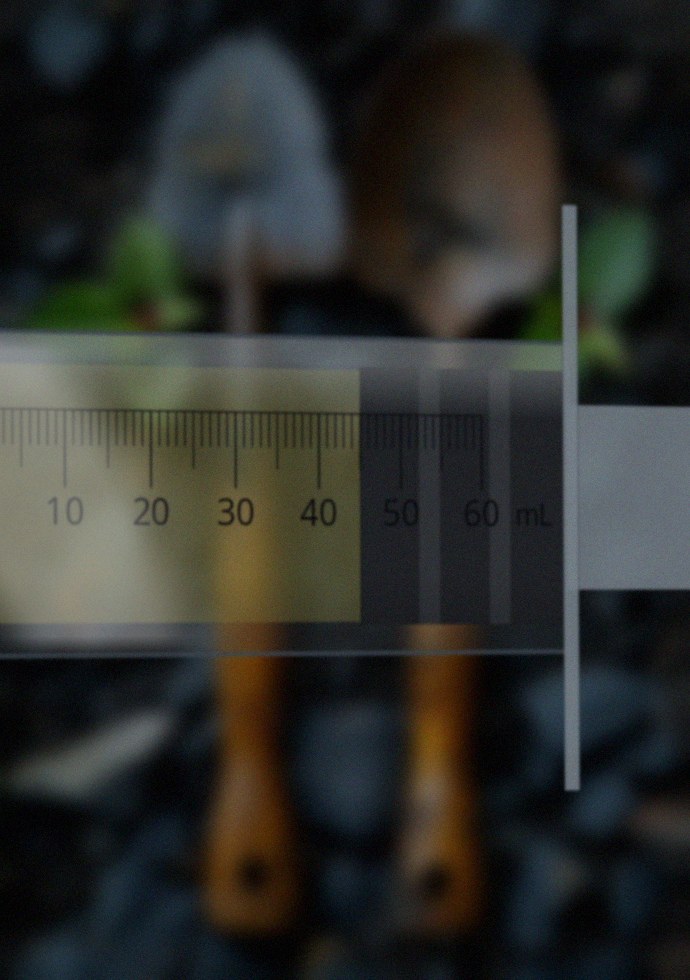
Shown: 45 mL
